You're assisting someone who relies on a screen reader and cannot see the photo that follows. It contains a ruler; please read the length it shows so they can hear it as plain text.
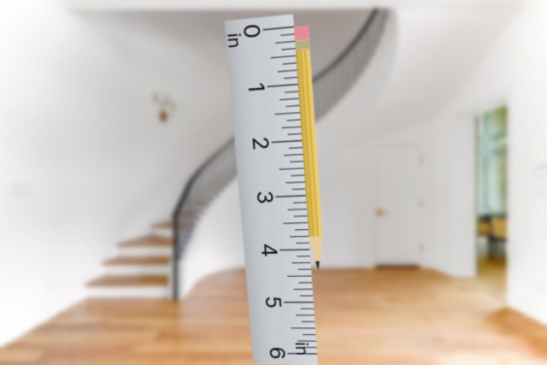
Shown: 4.375 in
